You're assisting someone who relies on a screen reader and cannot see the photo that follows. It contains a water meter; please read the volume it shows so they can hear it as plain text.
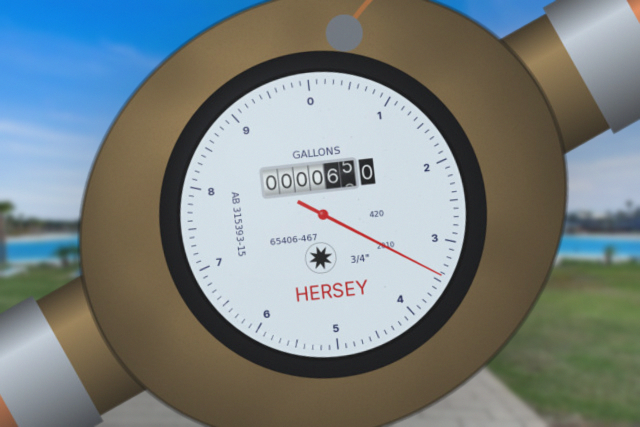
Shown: 653.4 gal
